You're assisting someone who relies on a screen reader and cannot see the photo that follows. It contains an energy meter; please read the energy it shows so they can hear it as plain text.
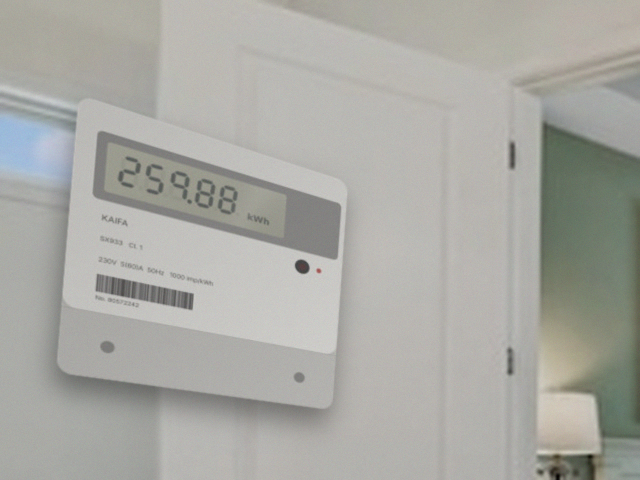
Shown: 259.88 kWh
